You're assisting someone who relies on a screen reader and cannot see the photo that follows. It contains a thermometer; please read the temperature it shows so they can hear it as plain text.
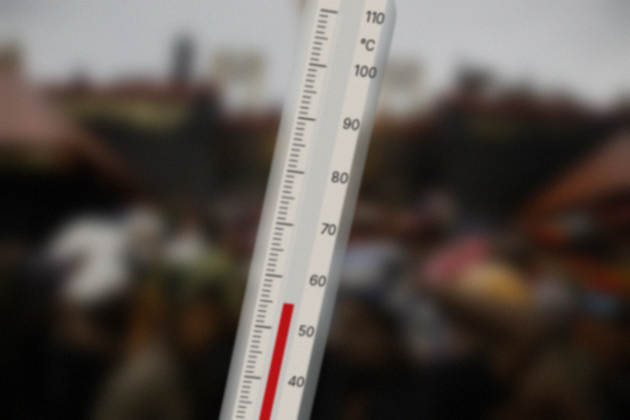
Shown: 55 °C
